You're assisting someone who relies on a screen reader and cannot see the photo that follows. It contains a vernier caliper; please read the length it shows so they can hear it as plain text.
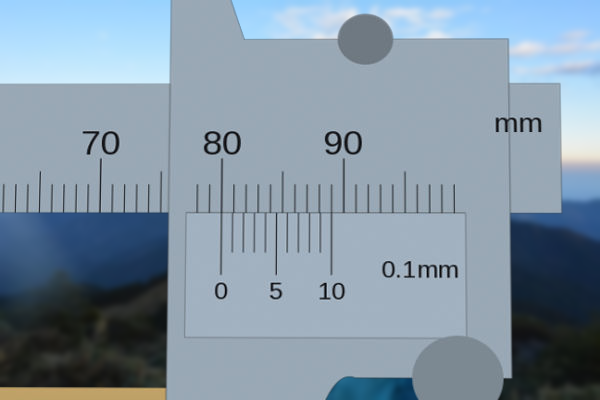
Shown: 80.0 mm
